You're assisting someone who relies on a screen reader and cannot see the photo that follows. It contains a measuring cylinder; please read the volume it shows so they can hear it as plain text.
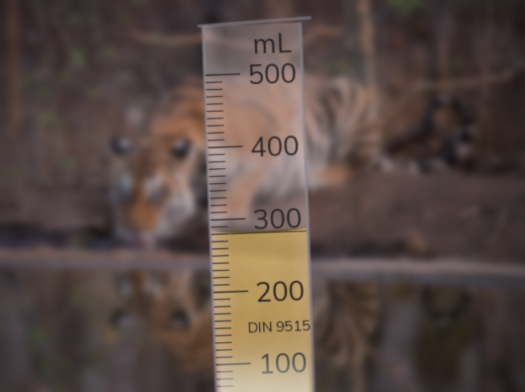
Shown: 280 mL
